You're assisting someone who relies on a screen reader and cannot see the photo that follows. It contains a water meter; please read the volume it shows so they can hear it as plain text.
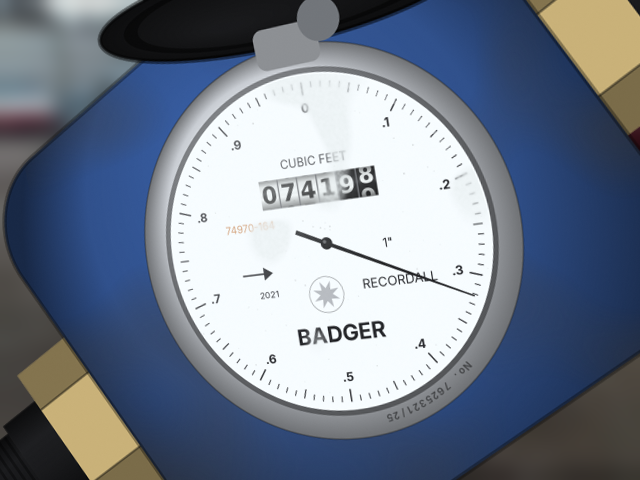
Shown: 74198.32 ft³
